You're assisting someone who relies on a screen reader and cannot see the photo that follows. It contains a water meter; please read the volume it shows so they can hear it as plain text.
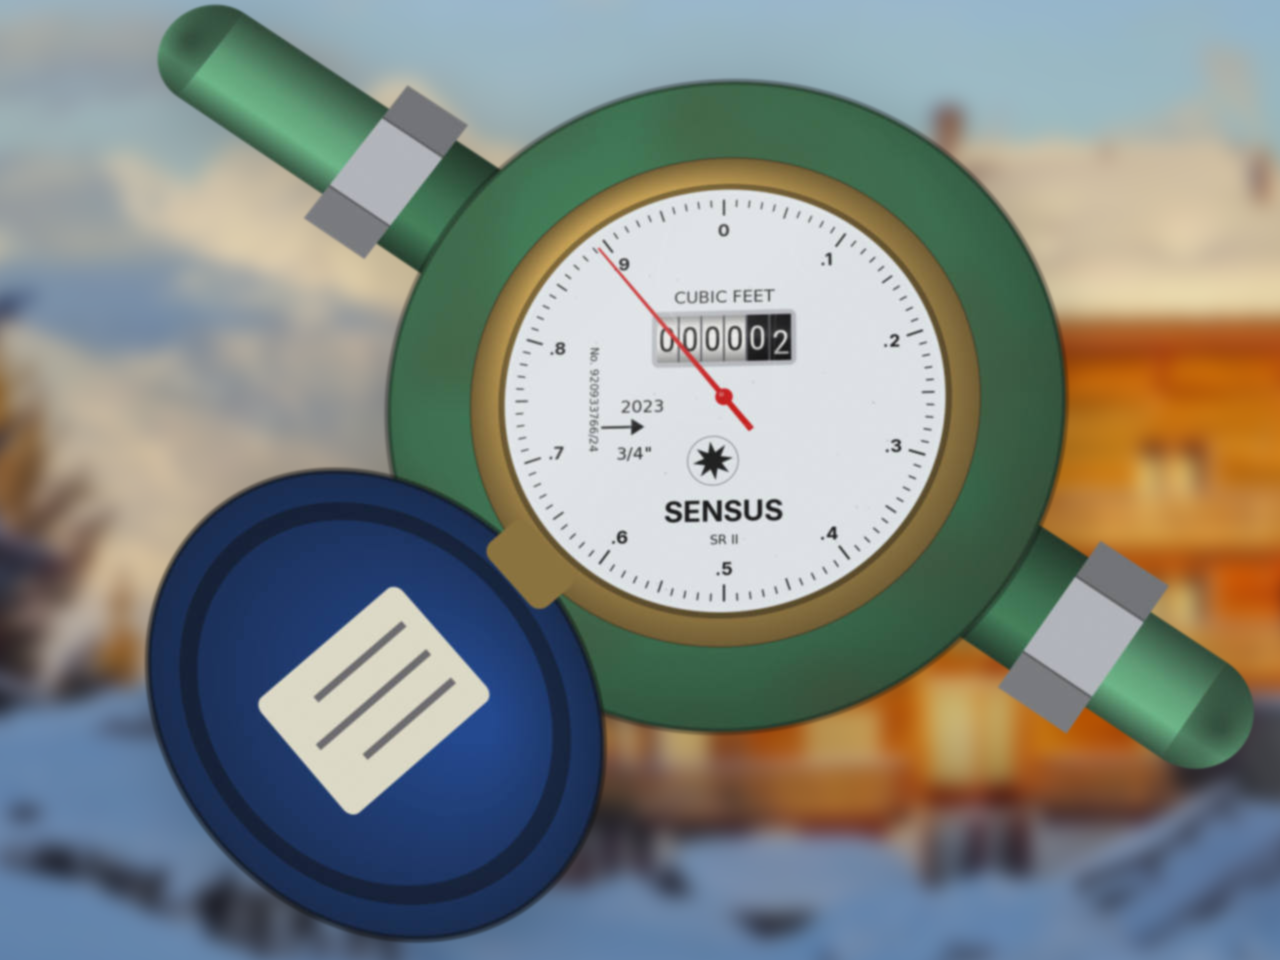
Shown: 1.89 ft³
